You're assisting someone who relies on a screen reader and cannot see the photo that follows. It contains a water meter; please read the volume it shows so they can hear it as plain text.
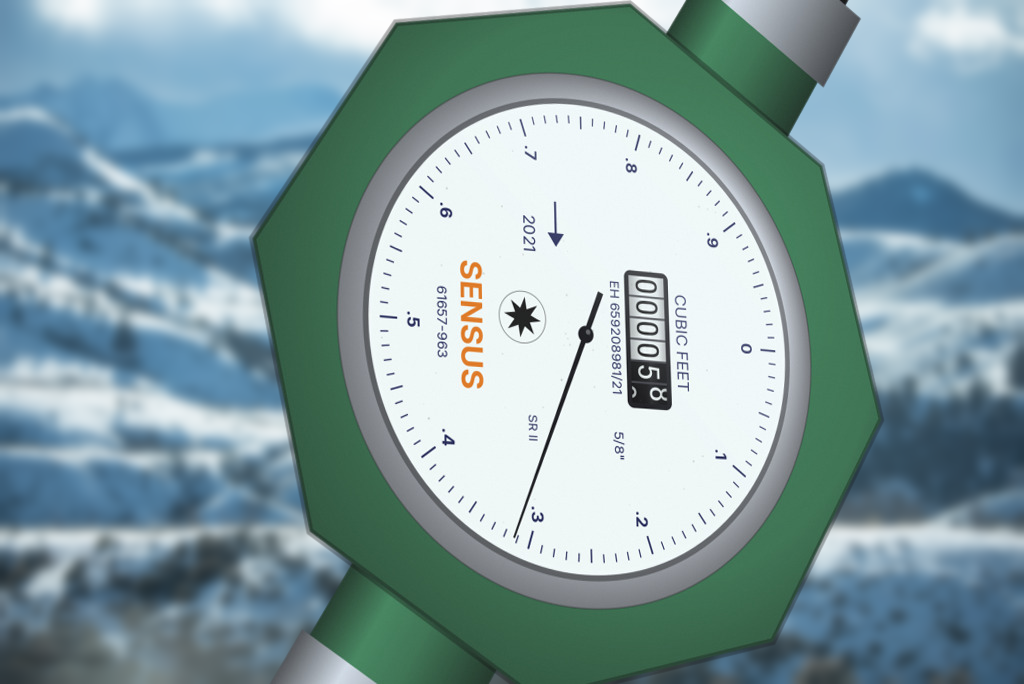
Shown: 58.31 ft³
